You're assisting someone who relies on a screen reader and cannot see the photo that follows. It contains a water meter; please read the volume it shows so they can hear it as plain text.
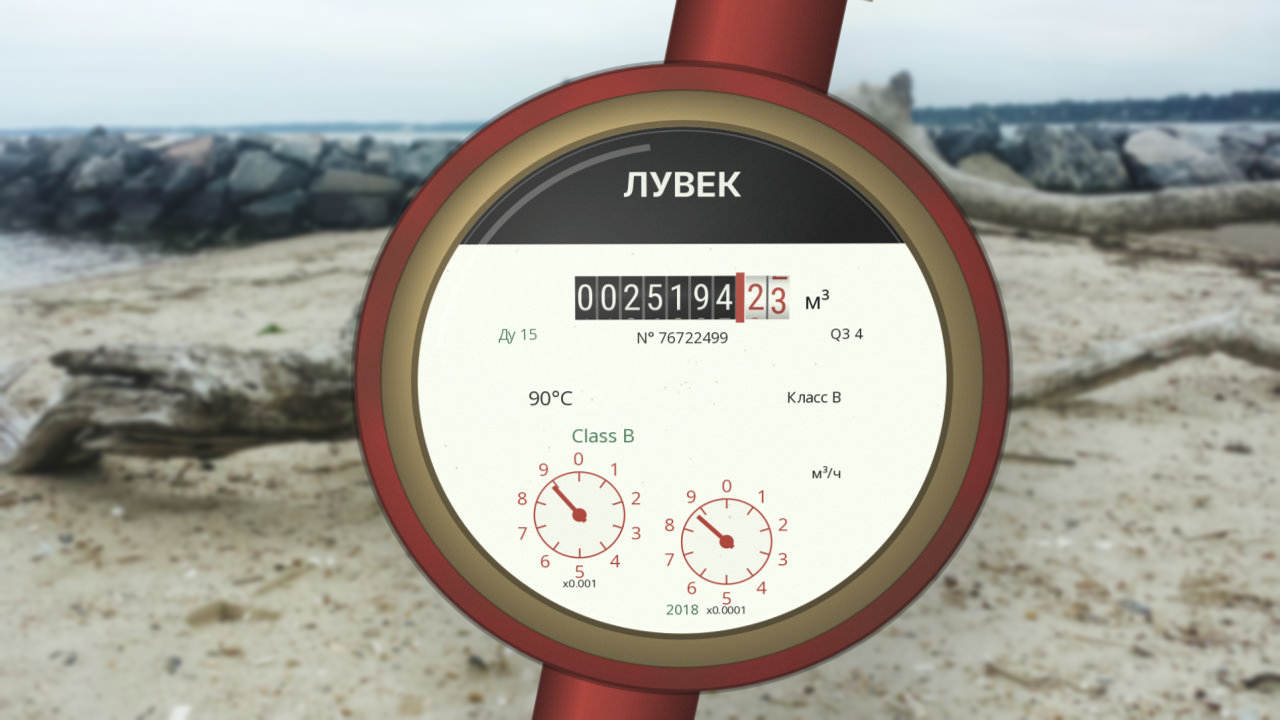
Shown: 25194.2288 m³
